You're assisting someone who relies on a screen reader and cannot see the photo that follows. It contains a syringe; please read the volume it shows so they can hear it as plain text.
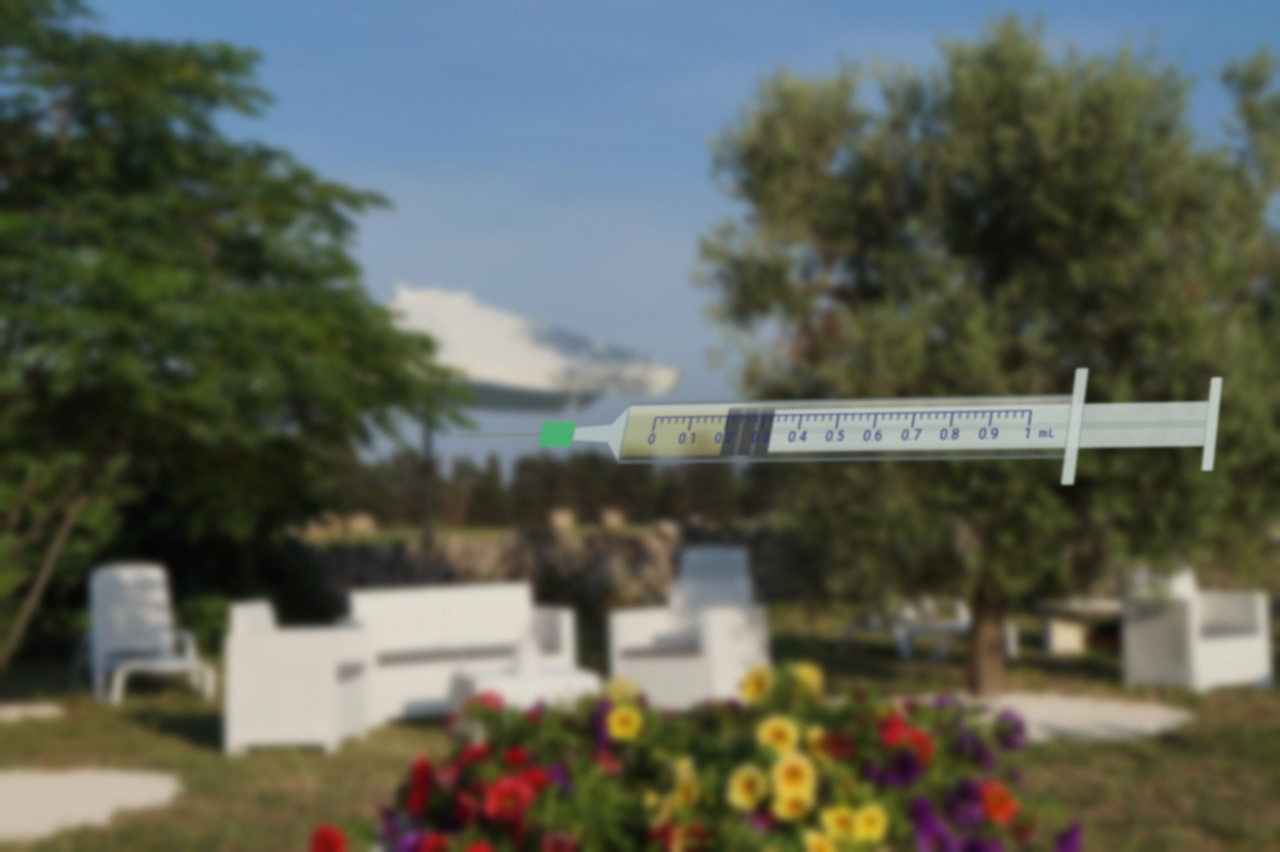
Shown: 0.2 mL
